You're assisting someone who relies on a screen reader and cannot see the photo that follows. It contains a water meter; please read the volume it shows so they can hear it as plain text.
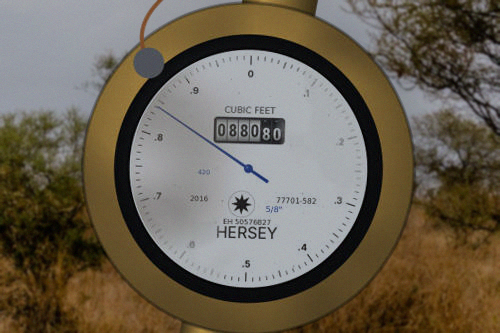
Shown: 88079.84 ft³
